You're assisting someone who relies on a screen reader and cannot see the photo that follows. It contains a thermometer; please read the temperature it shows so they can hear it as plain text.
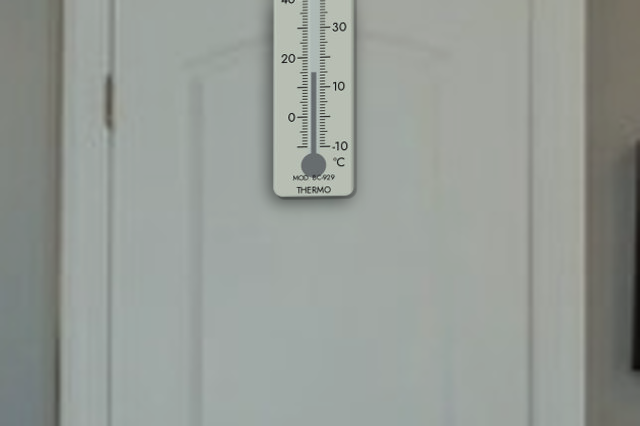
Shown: 15 °C
